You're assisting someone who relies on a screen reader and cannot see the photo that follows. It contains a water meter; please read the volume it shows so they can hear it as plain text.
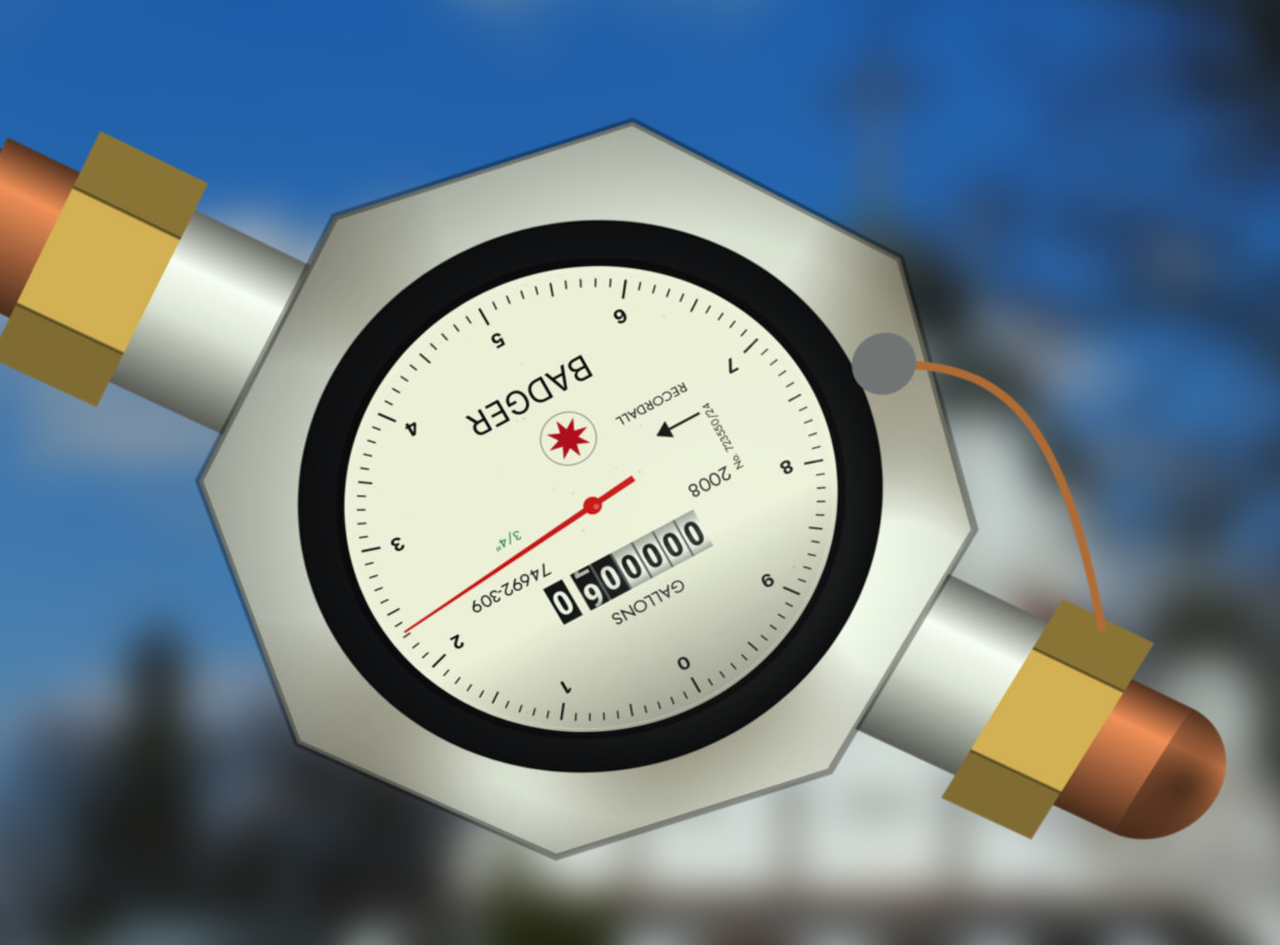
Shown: 62.3 gal
